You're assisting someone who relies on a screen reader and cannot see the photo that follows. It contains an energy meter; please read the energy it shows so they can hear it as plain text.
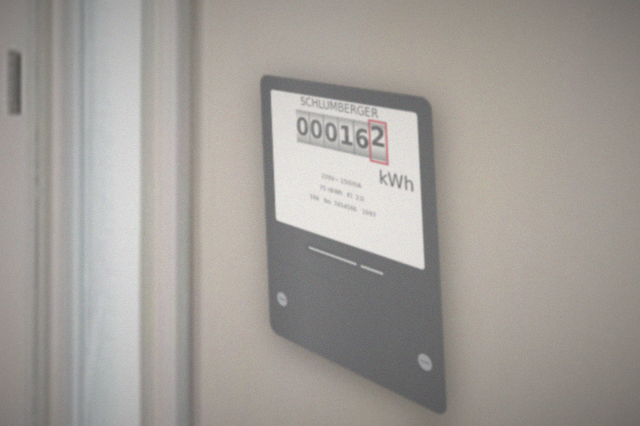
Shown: 16.2 kWh
